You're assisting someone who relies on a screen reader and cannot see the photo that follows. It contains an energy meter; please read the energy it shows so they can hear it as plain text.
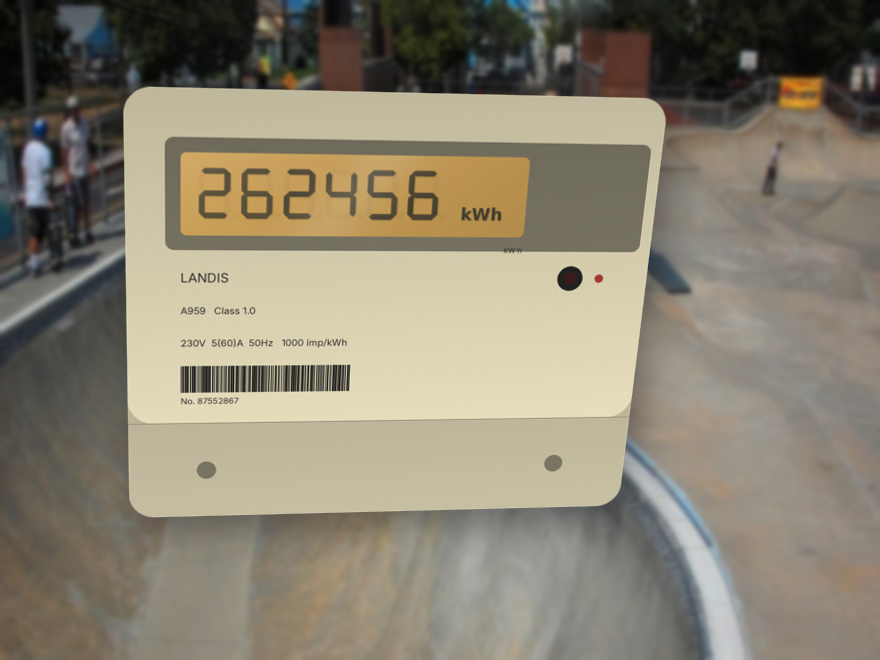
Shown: 262456 kWh
